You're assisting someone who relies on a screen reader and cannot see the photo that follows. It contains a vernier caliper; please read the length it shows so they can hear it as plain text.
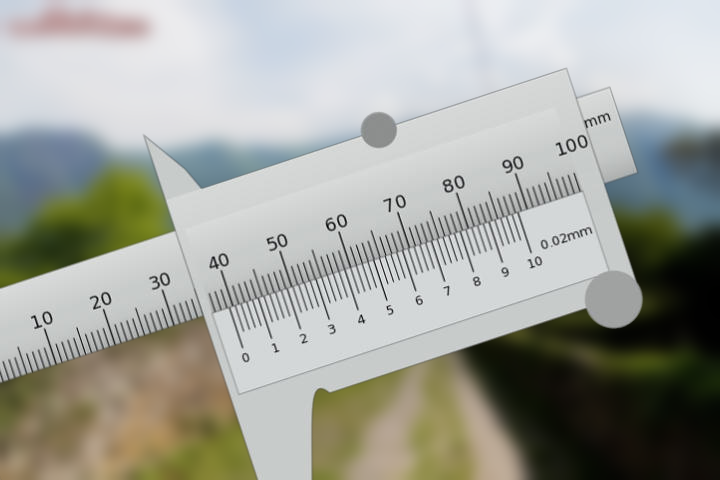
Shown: 39.4 mm
